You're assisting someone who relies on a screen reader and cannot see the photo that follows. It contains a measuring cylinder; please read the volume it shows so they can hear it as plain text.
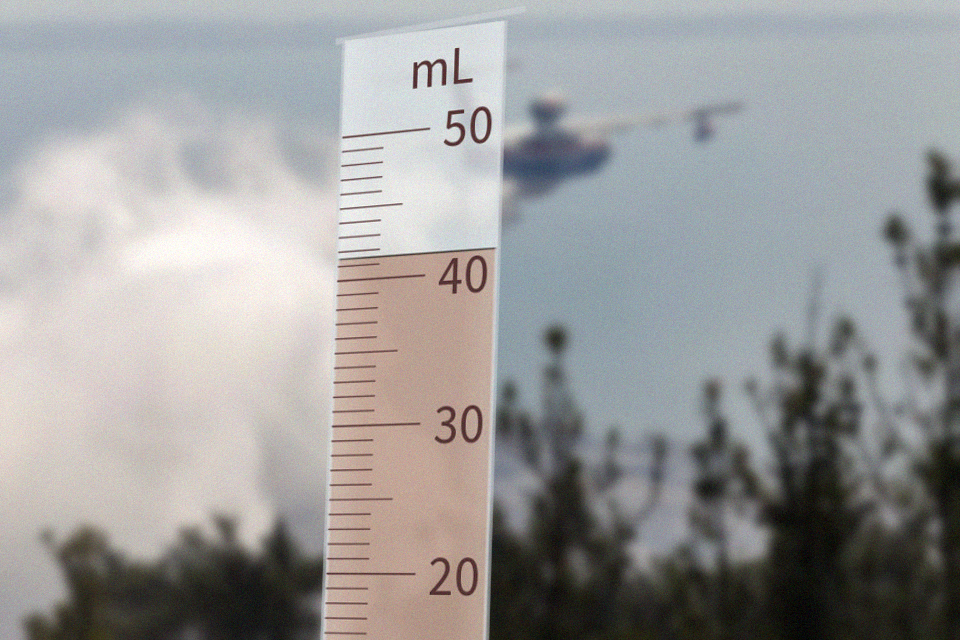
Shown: 41.5 mL
